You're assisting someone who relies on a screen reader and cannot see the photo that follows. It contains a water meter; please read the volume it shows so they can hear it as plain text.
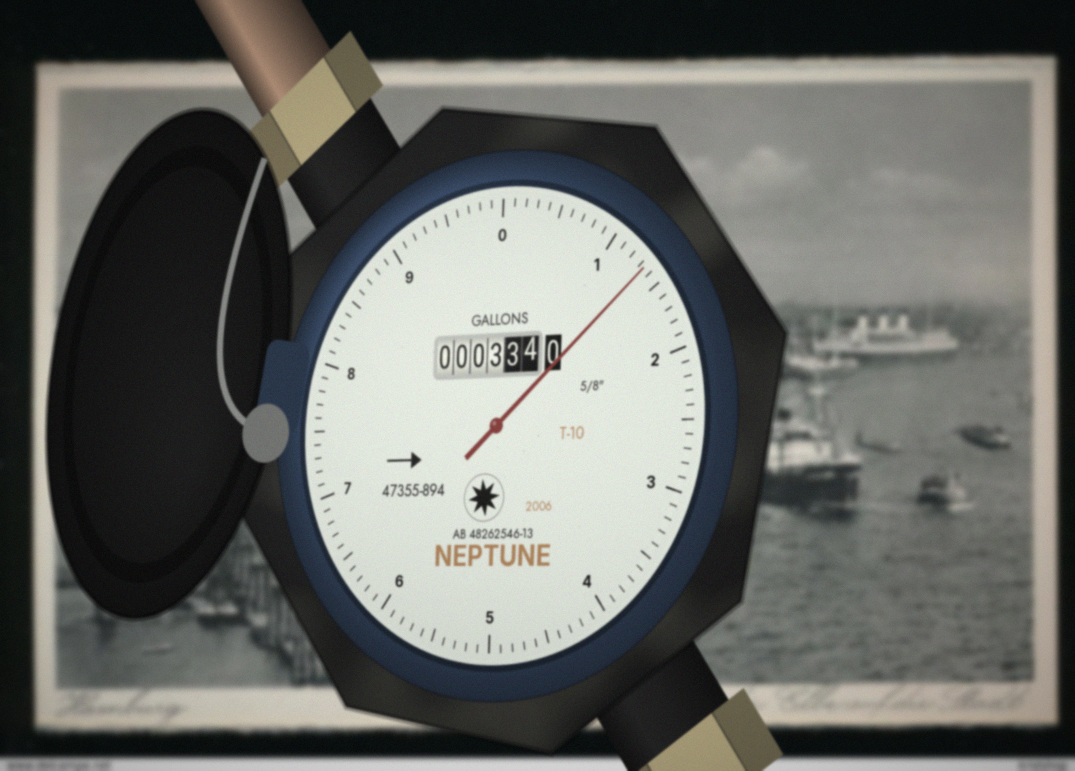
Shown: 3341.3 gal
